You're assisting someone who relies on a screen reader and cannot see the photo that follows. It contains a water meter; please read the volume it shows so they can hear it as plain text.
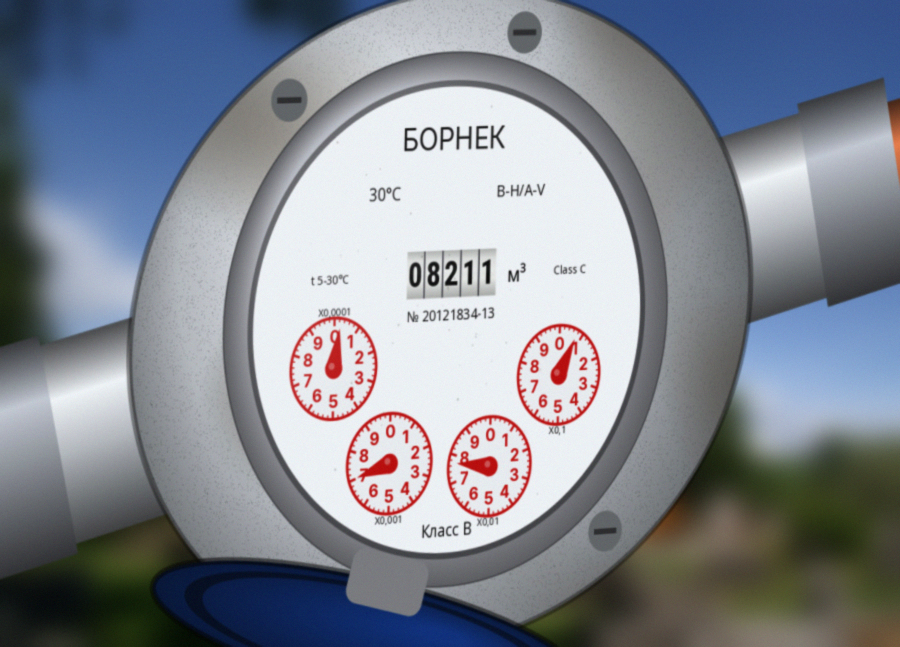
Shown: 8211.0770 m³
